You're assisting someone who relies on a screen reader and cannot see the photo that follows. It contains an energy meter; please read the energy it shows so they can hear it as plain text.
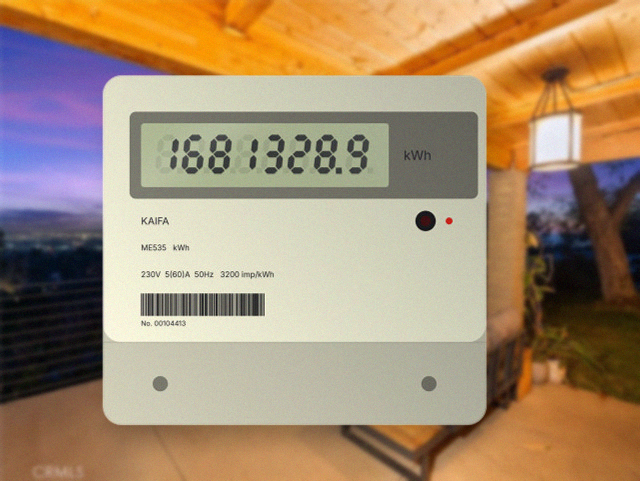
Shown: 1681328.9 kWh
